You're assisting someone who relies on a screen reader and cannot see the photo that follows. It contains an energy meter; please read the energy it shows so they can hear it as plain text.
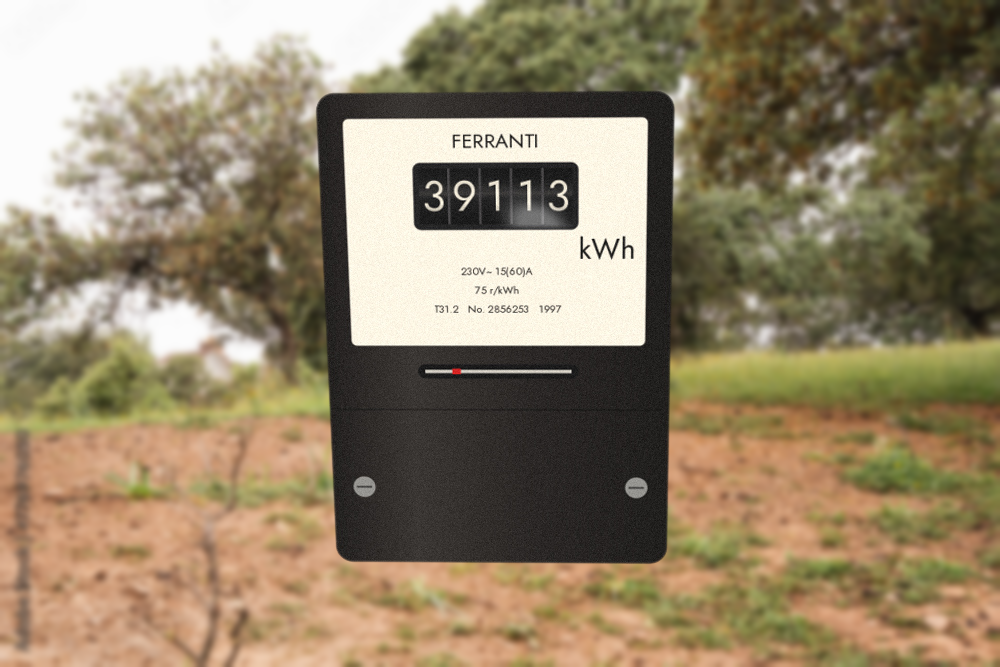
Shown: 39113 kWh
